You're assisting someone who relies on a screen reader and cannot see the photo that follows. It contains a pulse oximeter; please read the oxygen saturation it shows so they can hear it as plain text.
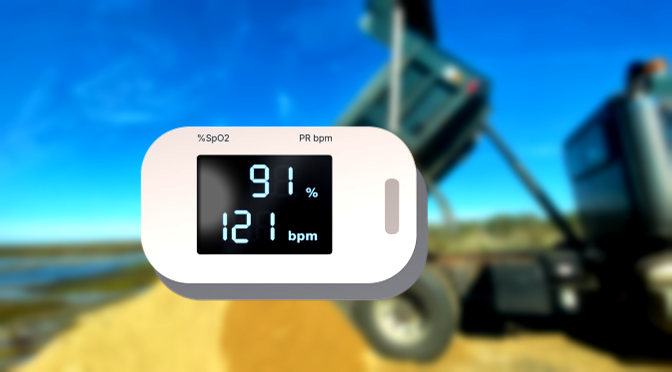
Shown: 91 %
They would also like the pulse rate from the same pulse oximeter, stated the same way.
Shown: 121 bpm
